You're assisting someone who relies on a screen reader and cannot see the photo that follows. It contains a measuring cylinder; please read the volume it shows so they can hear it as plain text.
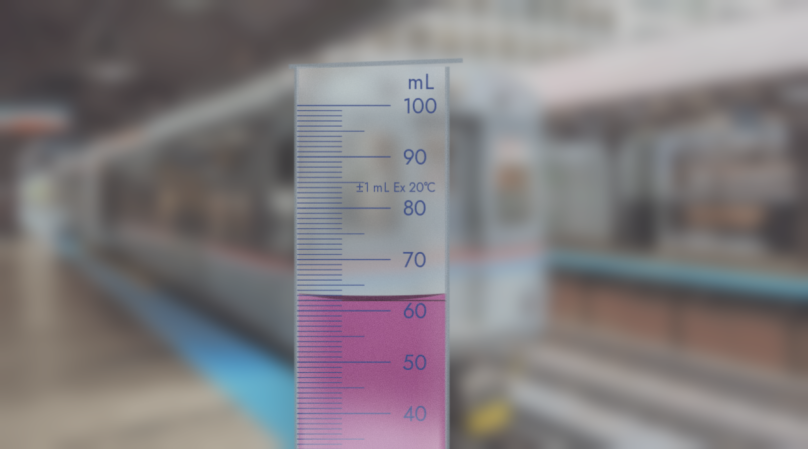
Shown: 62 mL
